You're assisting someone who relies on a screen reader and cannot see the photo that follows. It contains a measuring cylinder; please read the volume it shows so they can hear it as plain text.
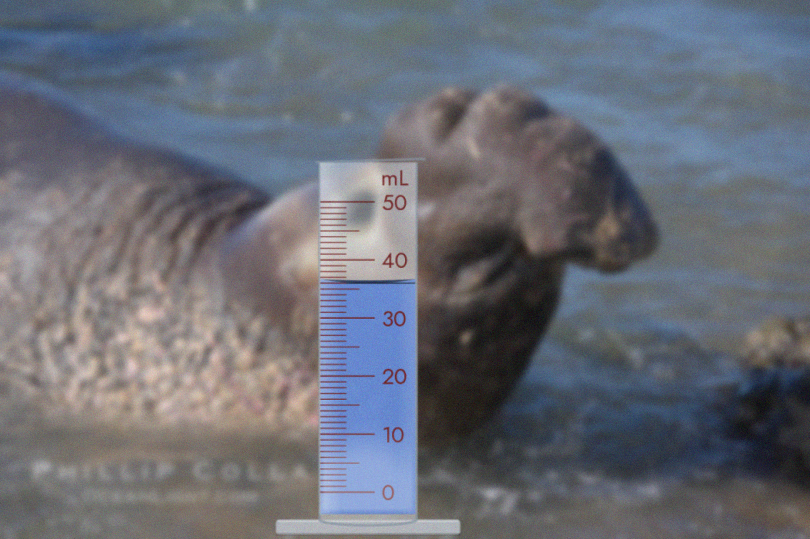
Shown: 36 mL
